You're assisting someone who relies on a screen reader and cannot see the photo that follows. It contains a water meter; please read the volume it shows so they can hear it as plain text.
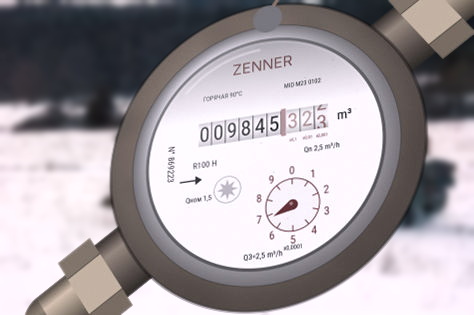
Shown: 9845.3226 m³
